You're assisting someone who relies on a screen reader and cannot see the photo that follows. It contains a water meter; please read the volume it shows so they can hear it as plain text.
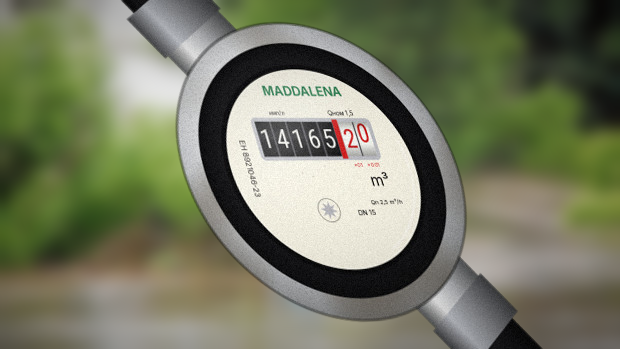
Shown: 14165.20 m³
